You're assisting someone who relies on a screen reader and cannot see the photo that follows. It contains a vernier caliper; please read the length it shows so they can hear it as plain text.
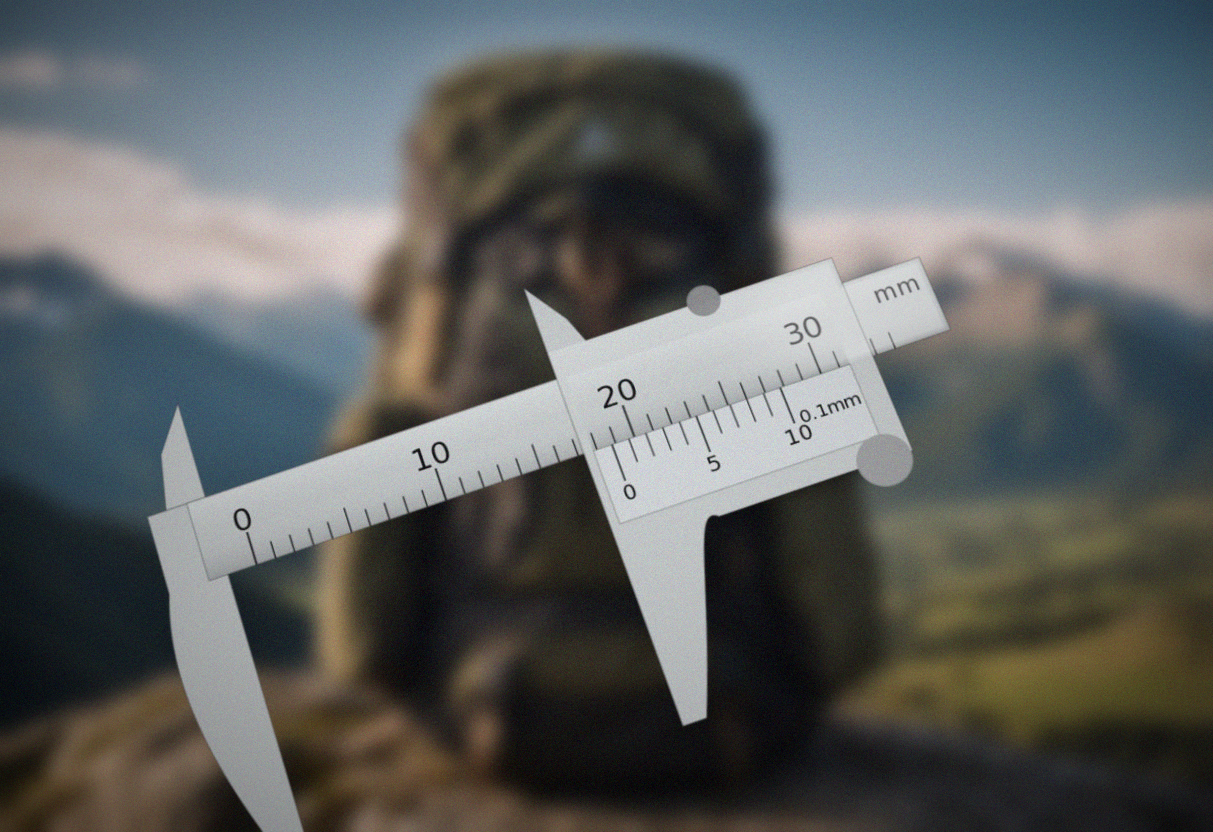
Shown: 18.8 mm
